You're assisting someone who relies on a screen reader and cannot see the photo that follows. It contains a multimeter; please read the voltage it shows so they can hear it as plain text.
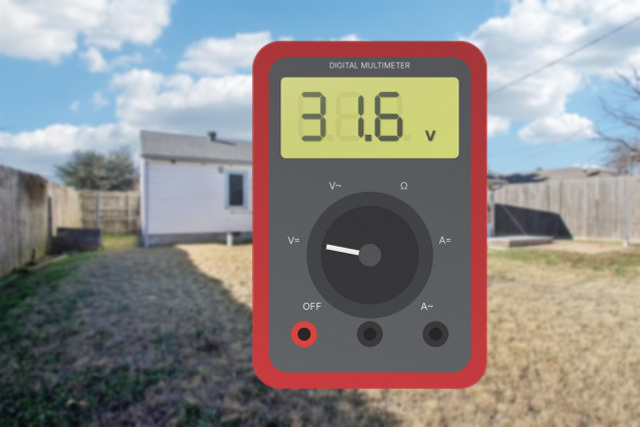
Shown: 31.6 V
